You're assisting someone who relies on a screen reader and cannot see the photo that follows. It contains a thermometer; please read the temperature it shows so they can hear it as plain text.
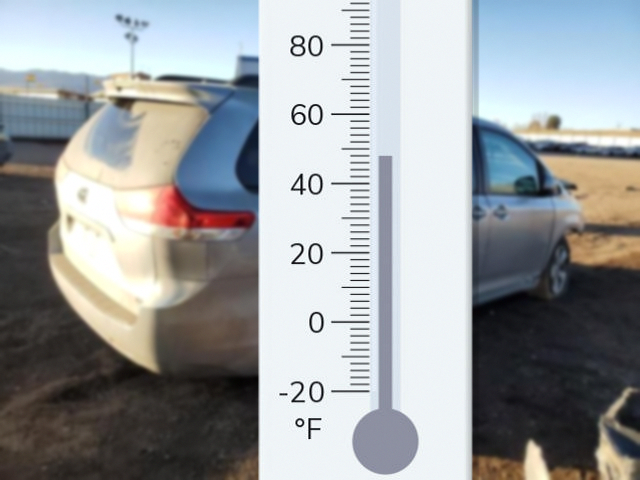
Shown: 48 °F
